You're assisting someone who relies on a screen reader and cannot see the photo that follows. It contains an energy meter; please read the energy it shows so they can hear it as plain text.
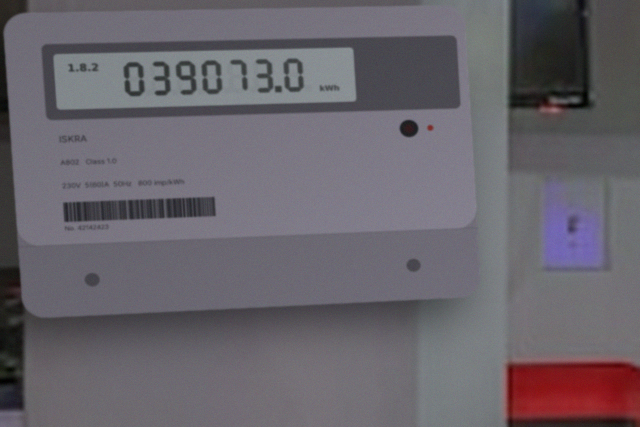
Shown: 39073.0 kWh
